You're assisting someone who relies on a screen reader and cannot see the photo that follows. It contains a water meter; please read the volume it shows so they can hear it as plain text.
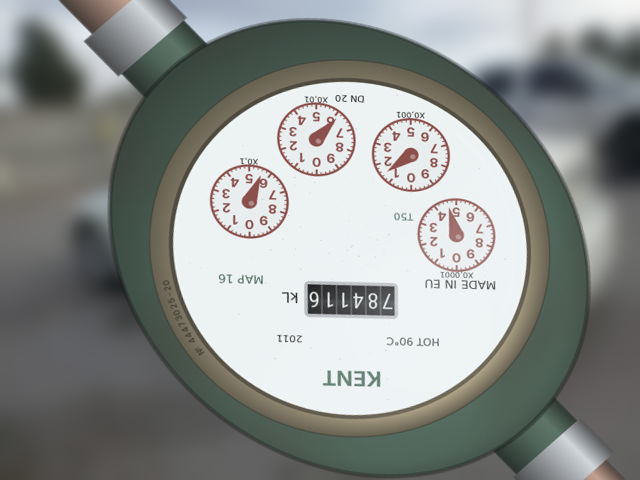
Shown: 784116.5614 kL
